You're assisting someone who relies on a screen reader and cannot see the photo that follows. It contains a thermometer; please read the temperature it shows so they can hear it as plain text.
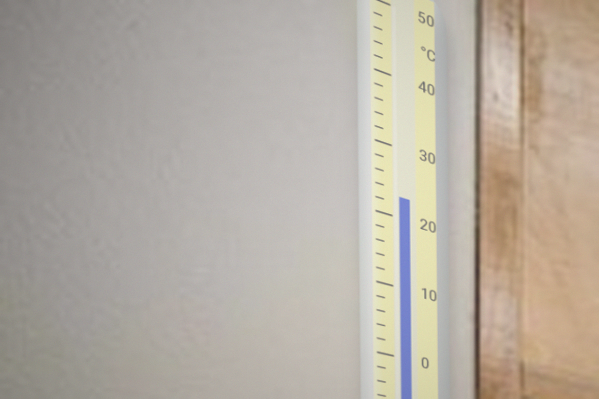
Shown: 23 °C
